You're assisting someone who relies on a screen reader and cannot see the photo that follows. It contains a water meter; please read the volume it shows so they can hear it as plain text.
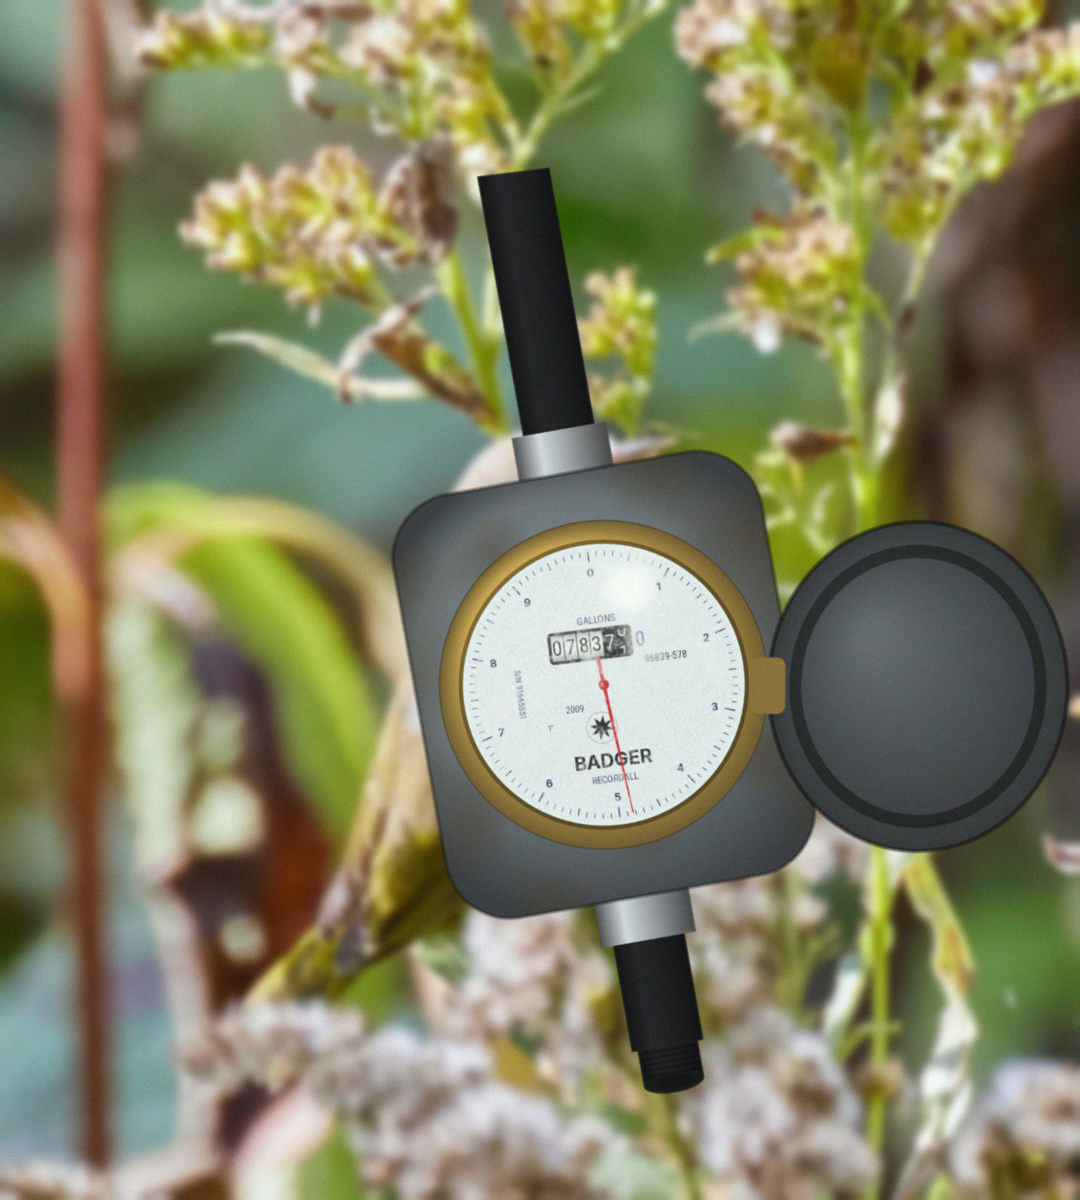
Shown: 783704.8 gal
